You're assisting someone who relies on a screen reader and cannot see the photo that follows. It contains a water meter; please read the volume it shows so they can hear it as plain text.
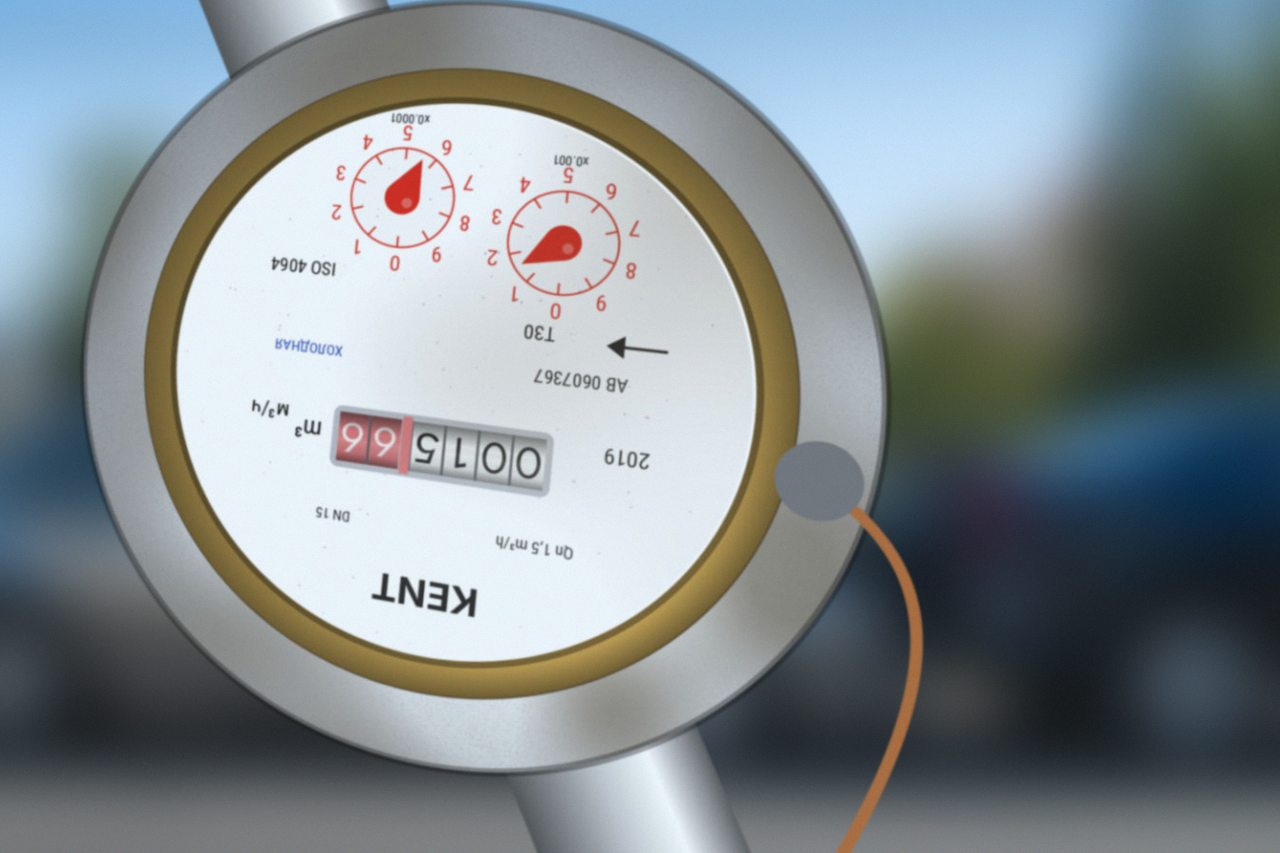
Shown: 15.6615 m³
